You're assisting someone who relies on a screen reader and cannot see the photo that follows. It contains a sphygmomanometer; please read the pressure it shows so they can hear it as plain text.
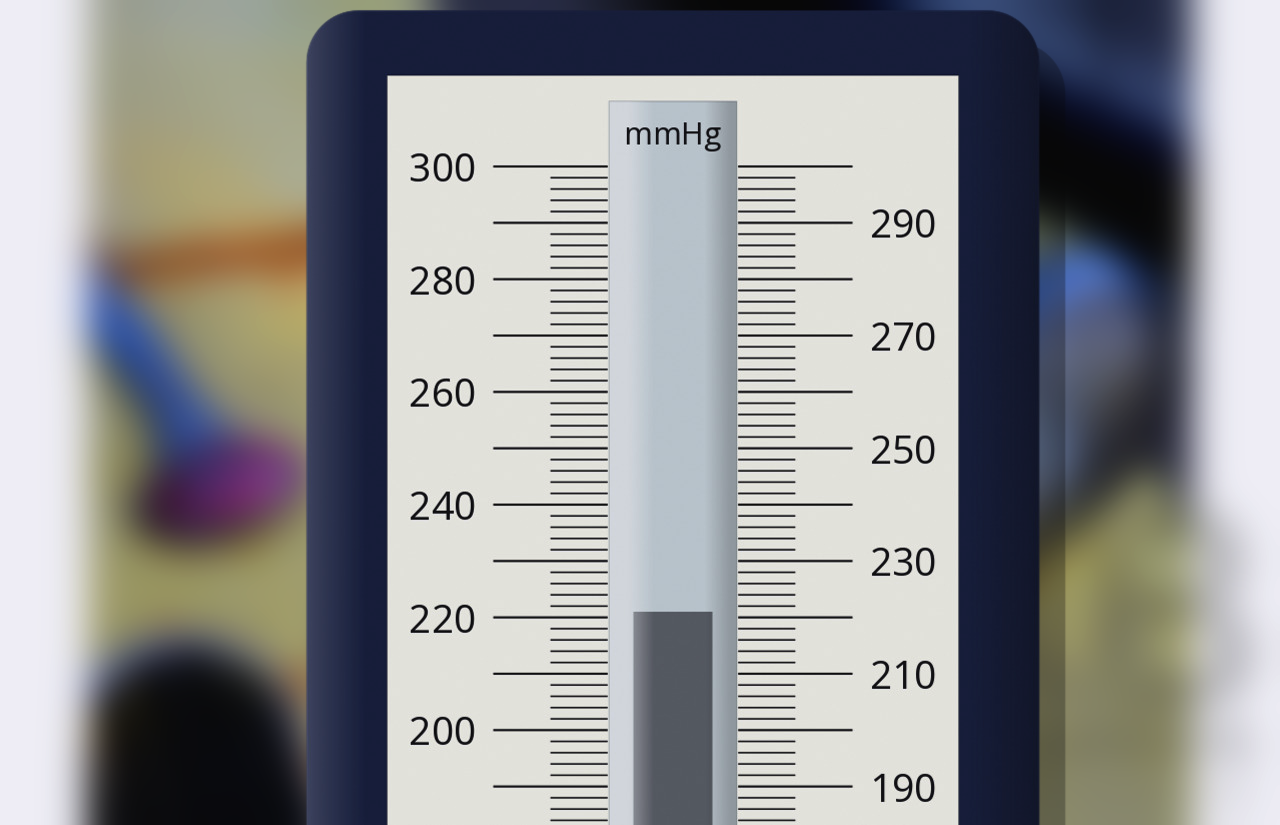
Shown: 221 mmHg
